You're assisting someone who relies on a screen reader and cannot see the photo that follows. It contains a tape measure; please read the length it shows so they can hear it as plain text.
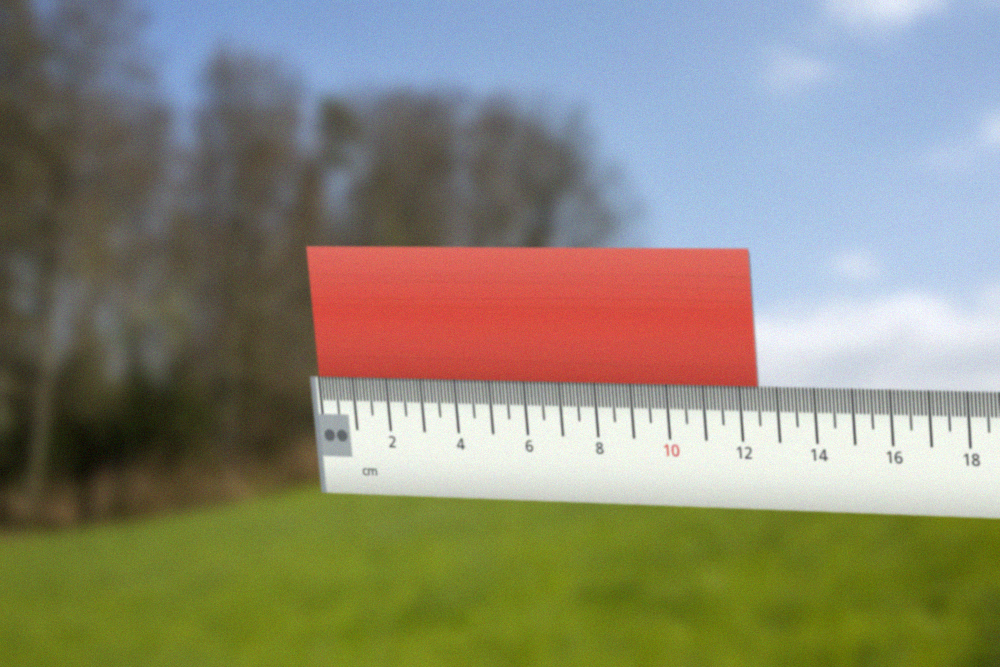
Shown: 12.5 cm
